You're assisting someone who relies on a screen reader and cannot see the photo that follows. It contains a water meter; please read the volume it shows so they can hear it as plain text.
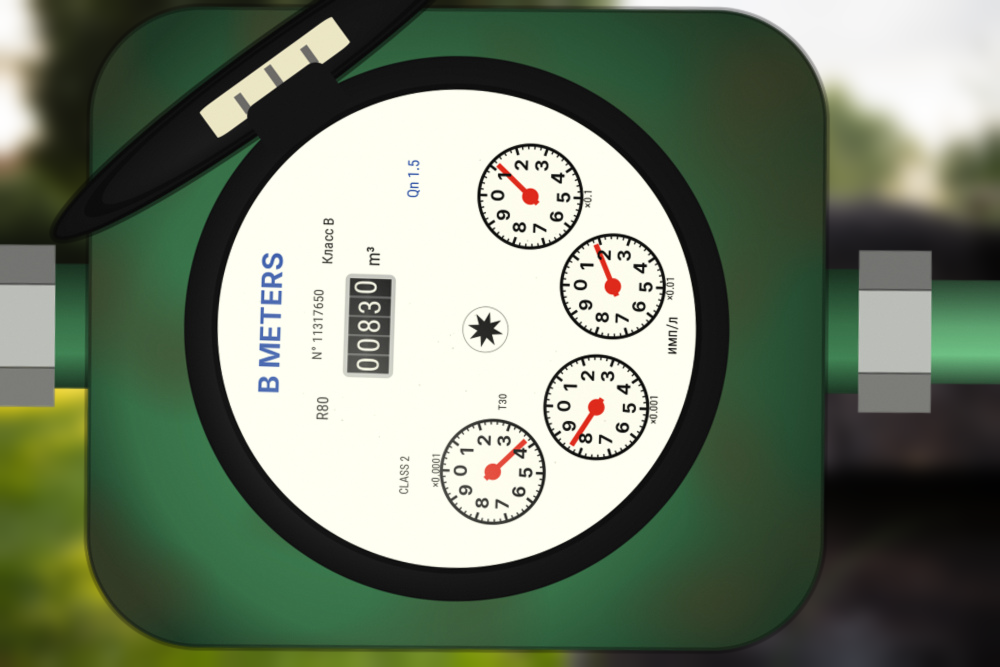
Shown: 830.1183 m³
